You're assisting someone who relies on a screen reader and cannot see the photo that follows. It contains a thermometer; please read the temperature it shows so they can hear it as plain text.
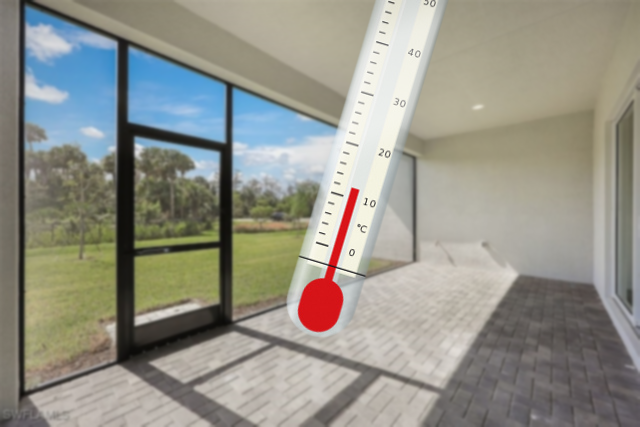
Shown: 12 °C
